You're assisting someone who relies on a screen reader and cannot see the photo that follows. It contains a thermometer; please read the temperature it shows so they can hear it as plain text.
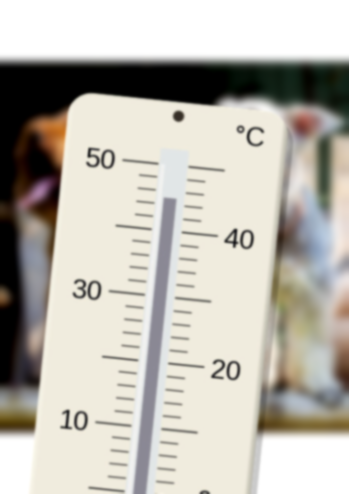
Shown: 45 °C
